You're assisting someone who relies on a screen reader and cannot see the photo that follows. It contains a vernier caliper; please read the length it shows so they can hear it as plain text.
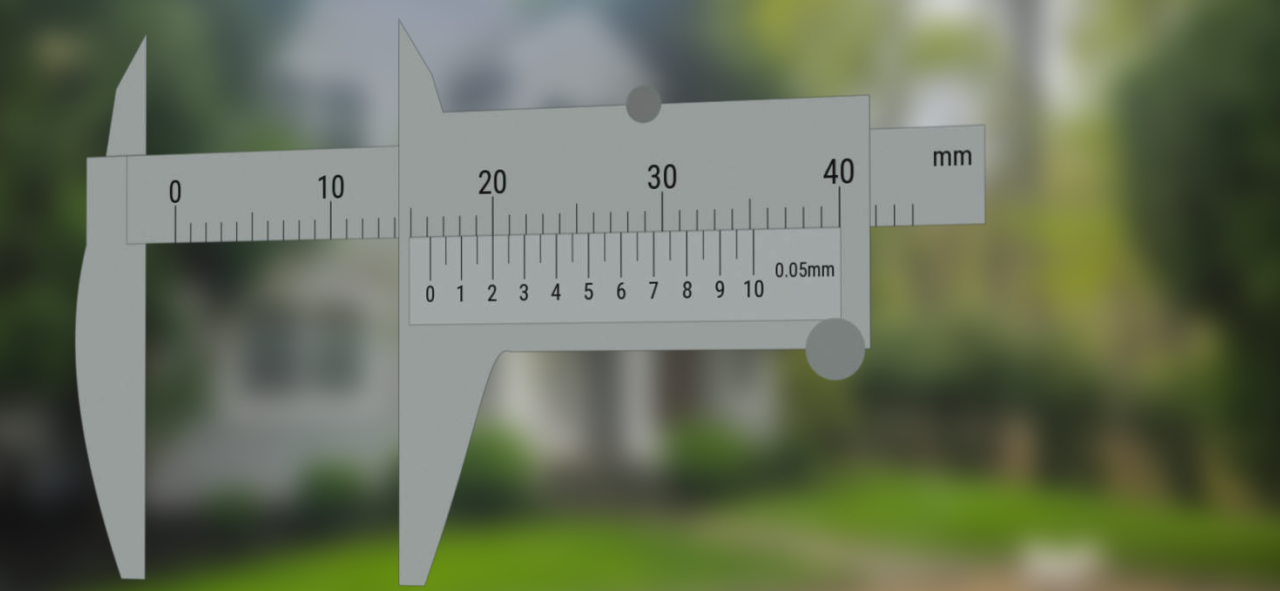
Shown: 16.2 mm
